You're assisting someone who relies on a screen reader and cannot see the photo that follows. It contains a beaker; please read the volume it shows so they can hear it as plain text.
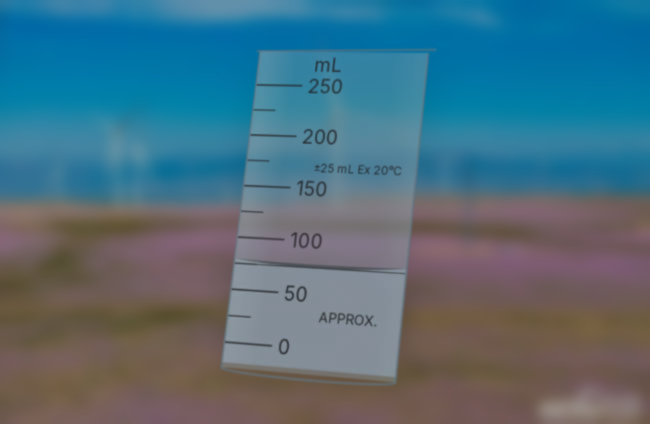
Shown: 75 mL
